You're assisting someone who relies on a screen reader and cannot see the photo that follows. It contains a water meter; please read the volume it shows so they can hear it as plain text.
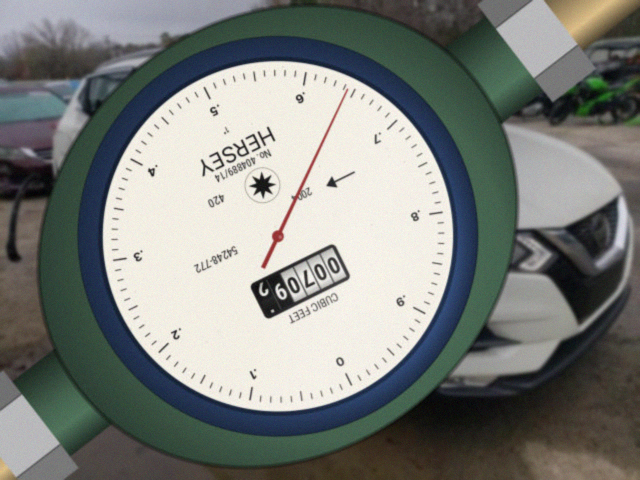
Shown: 7091.64 ft³
